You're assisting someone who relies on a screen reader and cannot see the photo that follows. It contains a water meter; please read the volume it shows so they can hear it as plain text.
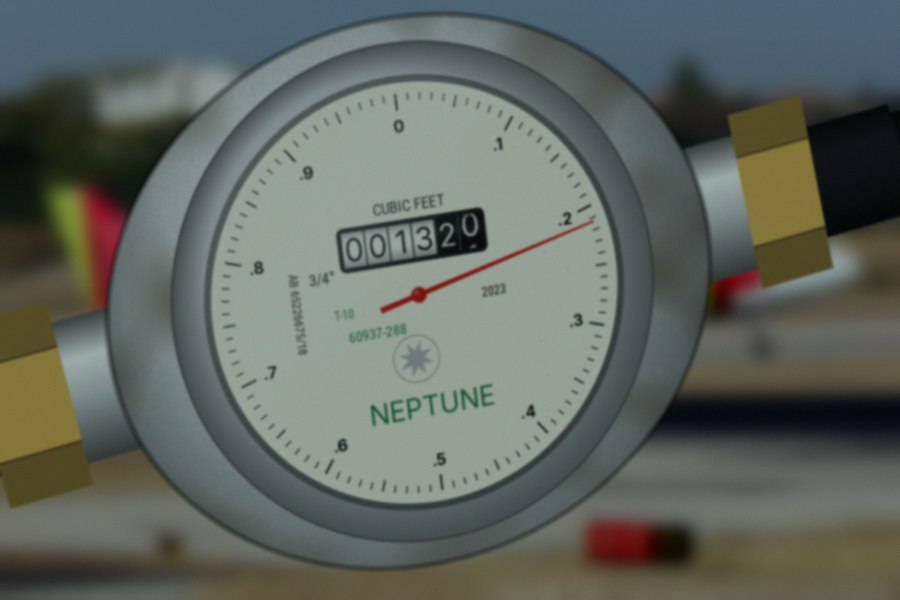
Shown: 1320.21 ft³
